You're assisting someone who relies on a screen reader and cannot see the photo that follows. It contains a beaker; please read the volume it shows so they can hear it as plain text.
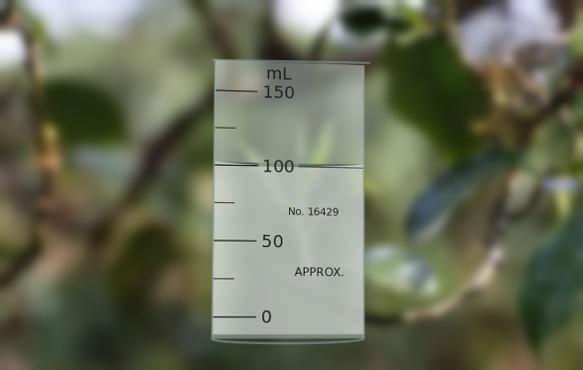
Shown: 100 mL
